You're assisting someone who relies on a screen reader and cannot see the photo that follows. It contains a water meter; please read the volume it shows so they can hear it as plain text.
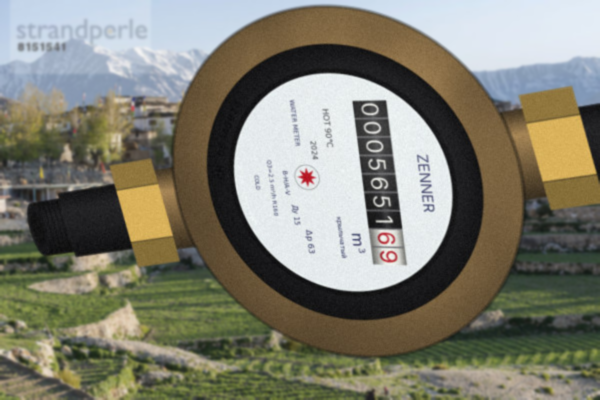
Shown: 5651.69 m³
